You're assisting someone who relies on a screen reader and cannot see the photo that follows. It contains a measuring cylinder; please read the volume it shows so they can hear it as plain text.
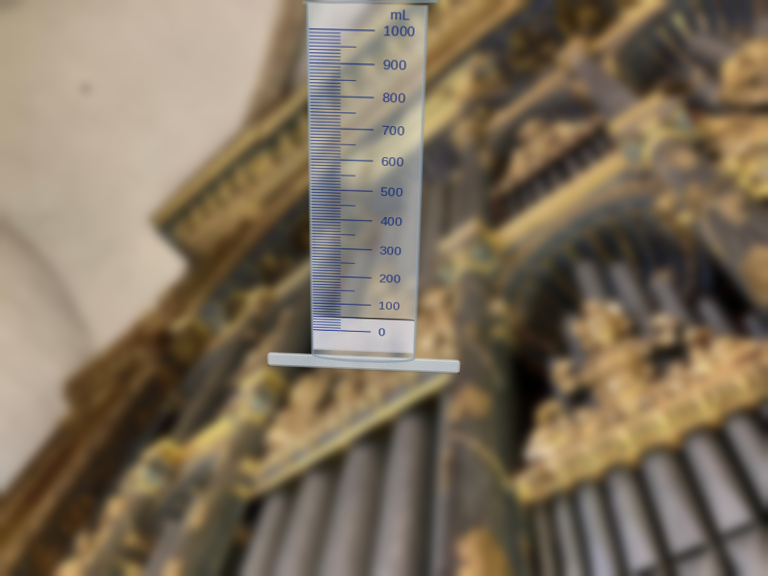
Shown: 50 mL
